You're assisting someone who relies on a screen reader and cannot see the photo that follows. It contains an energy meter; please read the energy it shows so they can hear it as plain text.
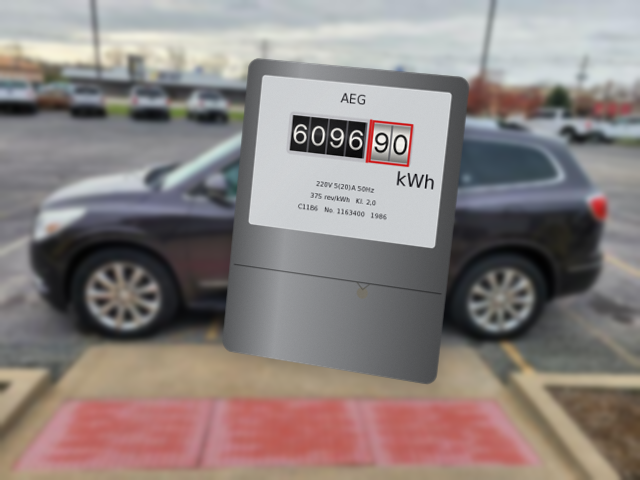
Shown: 6096.90 kWh
